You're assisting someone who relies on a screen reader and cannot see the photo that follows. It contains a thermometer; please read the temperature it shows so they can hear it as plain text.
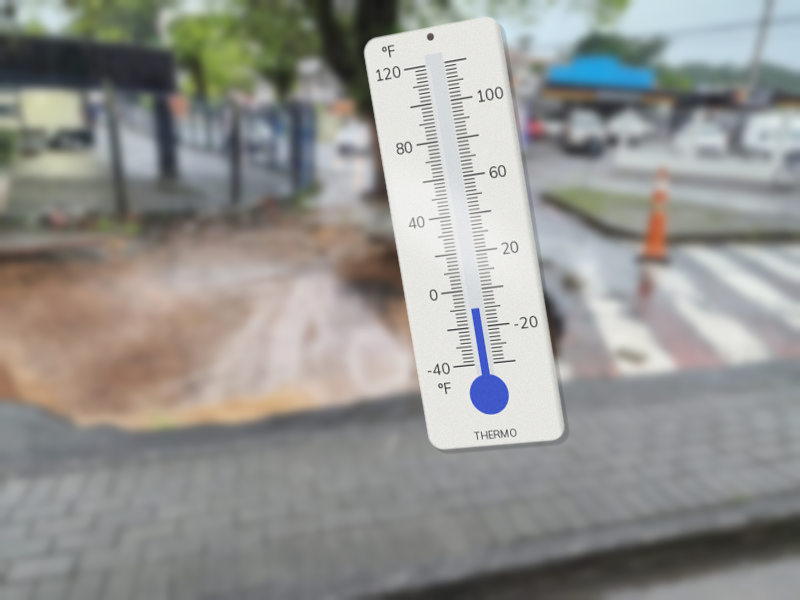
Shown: -10 °F
